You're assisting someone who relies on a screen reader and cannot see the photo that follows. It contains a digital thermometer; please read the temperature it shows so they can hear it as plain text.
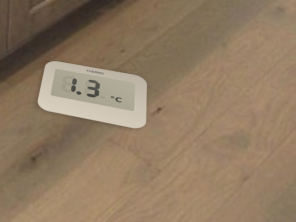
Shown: 1.3 °C
